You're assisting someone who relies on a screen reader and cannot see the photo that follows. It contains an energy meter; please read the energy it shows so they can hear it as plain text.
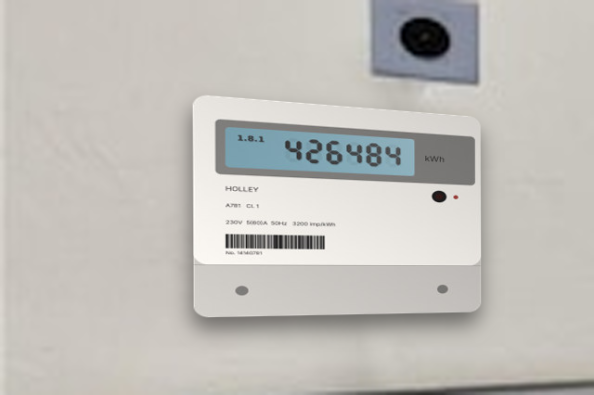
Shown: 426484 kWh
